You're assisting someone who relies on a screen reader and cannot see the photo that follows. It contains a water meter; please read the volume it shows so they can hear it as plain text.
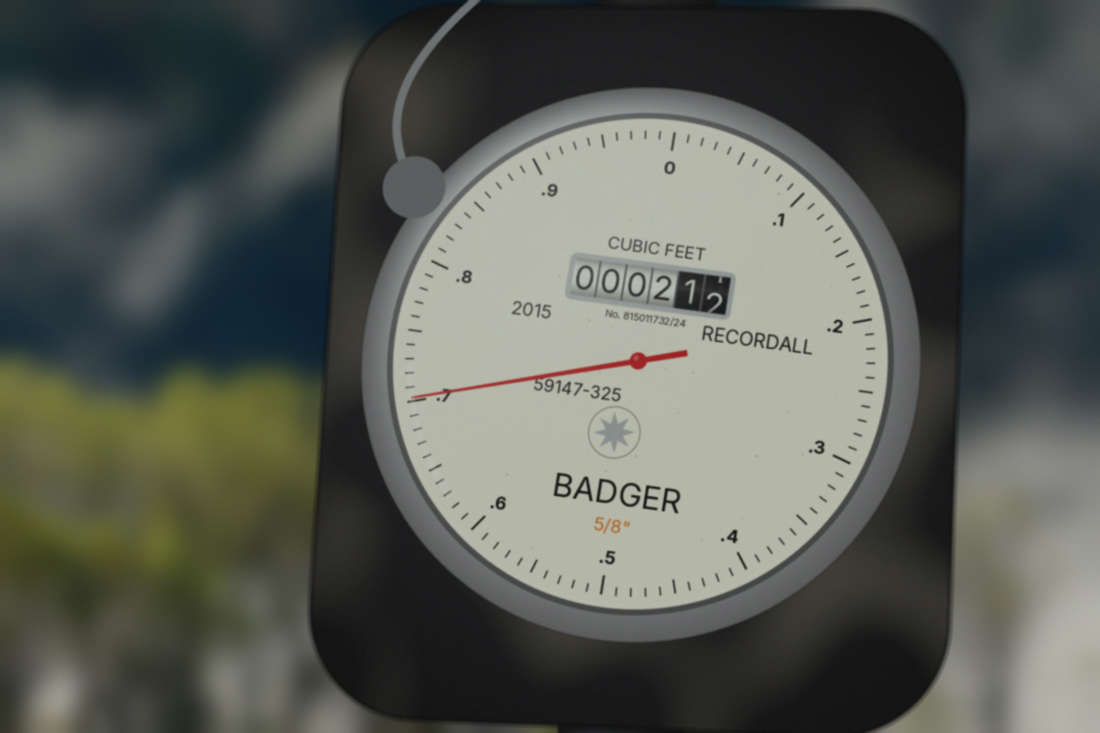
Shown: 211.70 ft³
